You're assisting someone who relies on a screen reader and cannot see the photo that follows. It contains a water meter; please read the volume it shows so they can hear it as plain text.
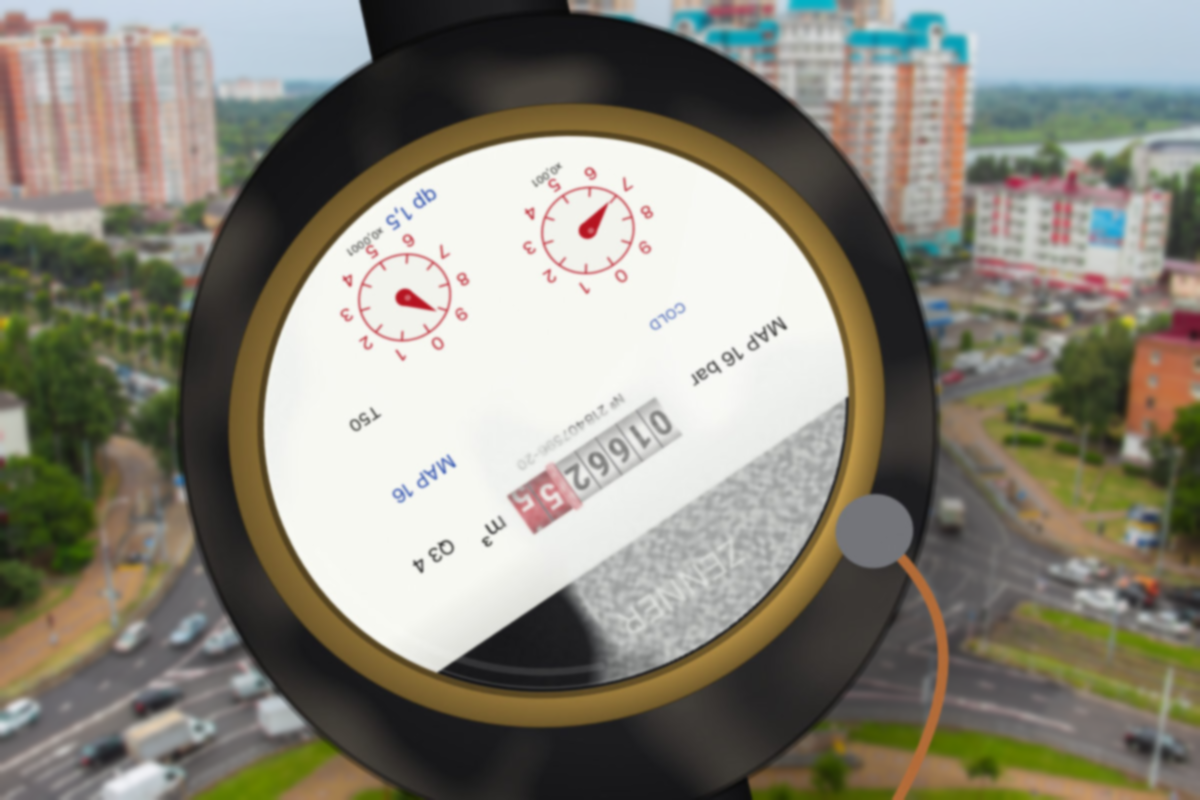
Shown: 1662.5469 m³
